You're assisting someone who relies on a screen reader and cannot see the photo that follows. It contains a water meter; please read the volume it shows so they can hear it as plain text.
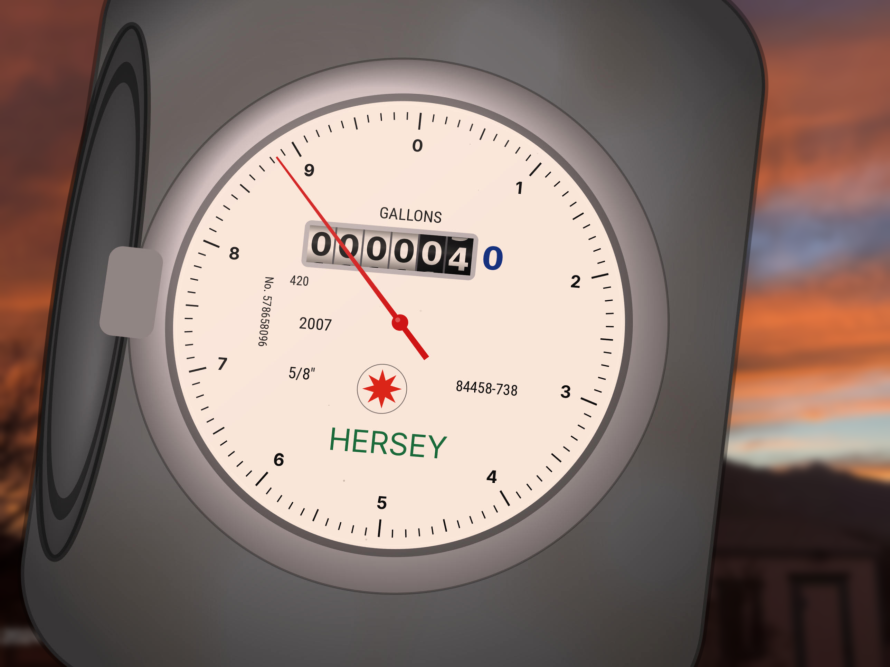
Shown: 38.8 gal
